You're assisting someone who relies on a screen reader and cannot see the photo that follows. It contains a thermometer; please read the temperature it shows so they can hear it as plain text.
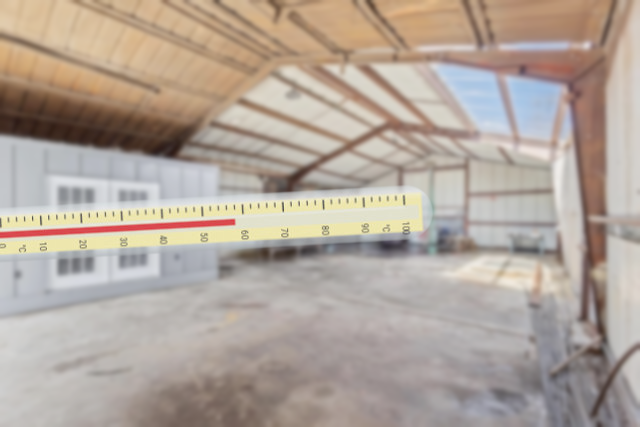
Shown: 58 °C
